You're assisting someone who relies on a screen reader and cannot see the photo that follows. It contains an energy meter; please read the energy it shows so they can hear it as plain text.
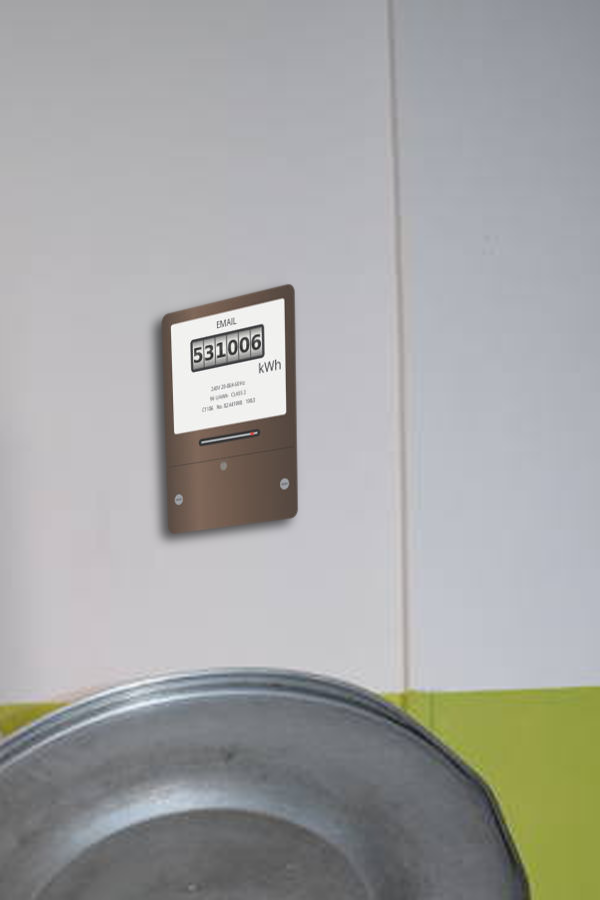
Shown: 531006 kWh
